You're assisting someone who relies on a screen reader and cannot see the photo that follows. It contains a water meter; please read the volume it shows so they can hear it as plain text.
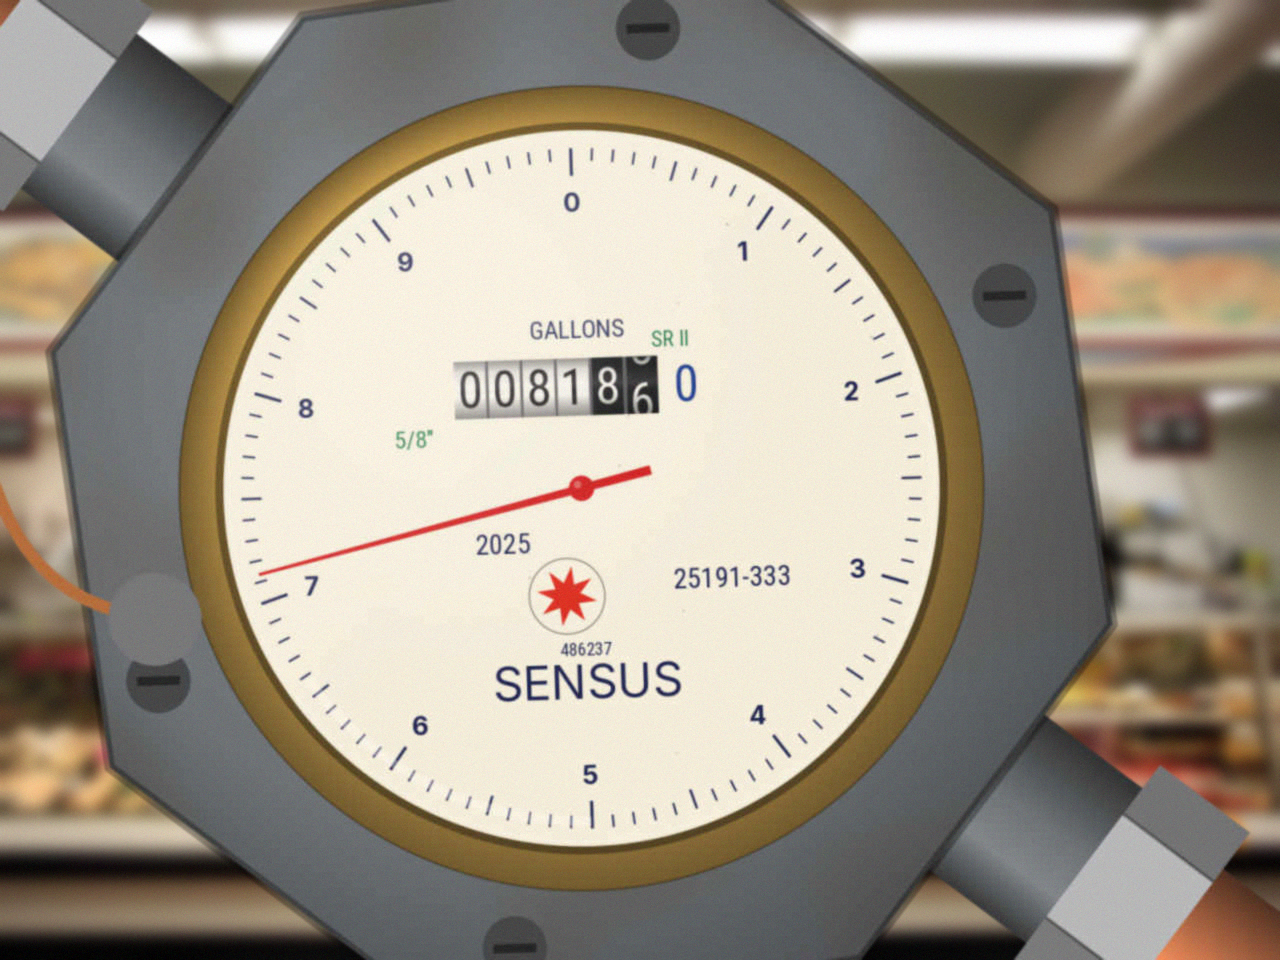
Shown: 81857.1 gal
